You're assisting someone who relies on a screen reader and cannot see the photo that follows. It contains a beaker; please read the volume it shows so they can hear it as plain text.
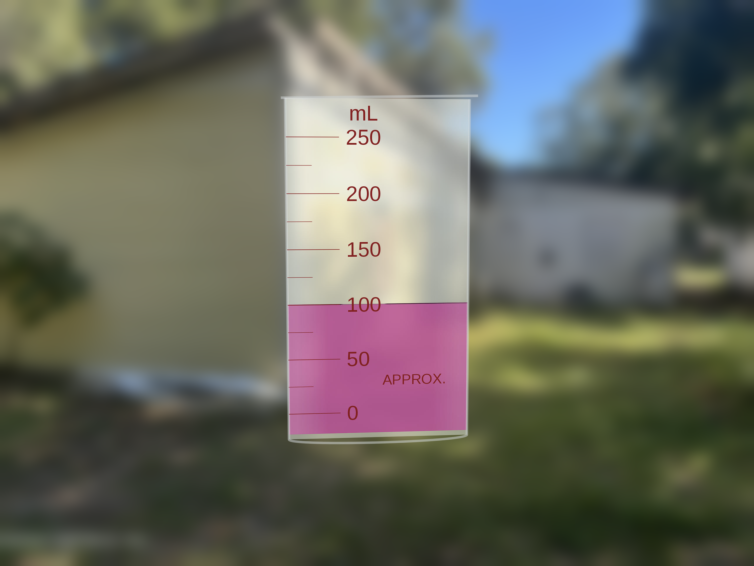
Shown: 100 mL
